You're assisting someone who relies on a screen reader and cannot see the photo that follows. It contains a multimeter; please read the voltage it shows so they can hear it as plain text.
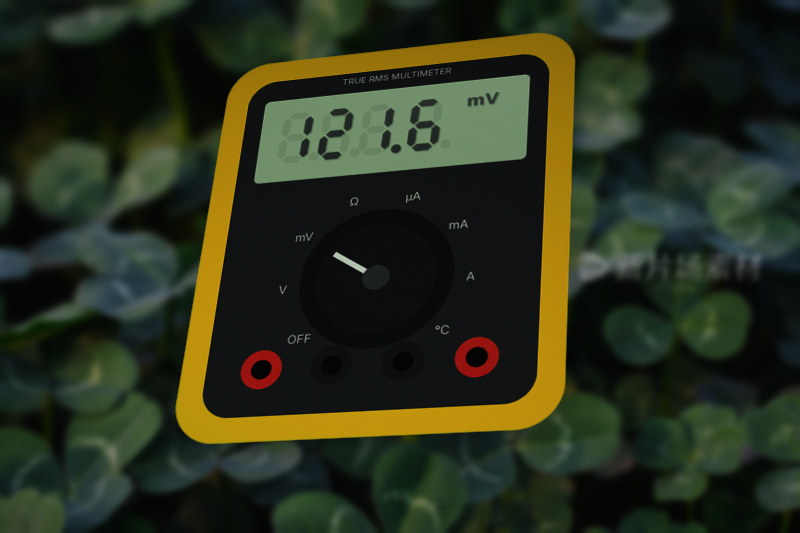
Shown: 121.6 mV
